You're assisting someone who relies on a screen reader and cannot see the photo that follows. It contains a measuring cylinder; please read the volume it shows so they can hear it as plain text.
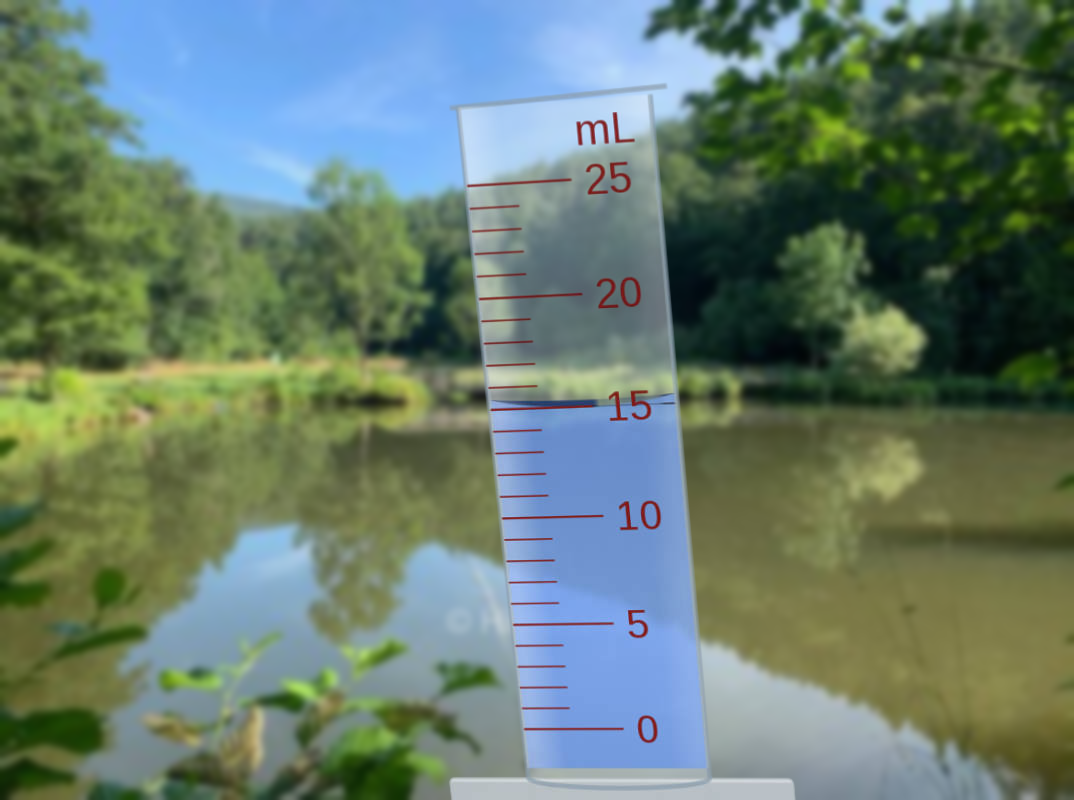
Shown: 15 mL
